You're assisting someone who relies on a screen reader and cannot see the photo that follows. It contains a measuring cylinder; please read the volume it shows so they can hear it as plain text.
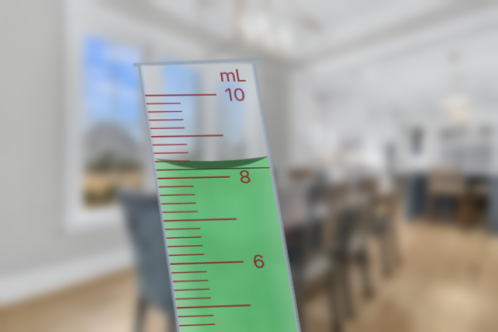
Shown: 8.2 mL
